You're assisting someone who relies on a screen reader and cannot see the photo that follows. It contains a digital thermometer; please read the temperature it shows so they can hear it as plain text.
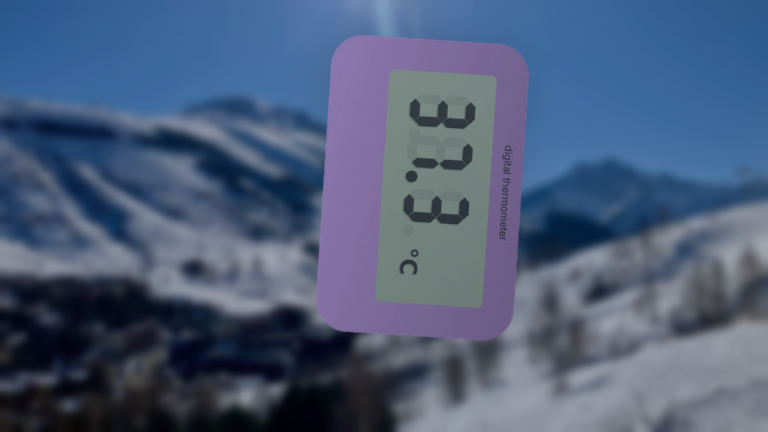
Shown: 37.3 °C
